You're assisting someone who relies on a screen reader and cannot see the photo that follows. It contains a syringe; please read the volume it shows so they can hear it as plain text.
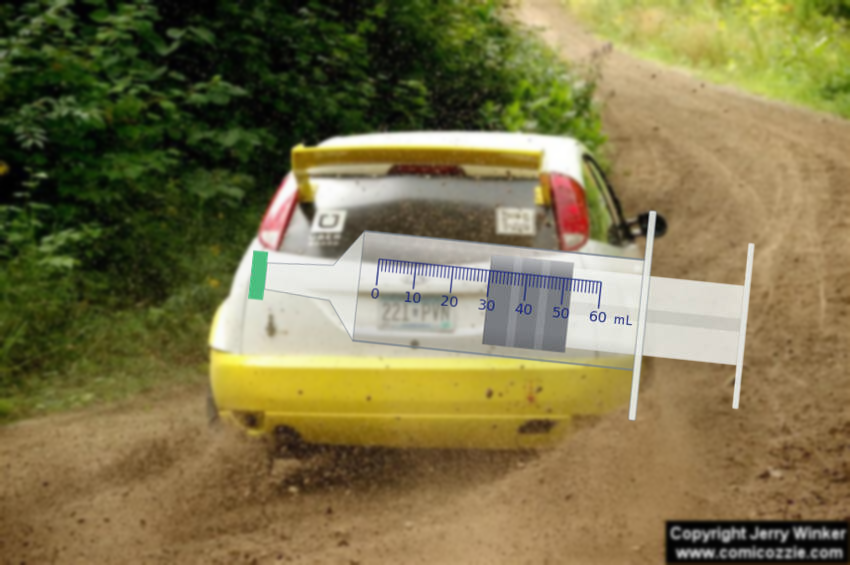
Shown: 30 mL
